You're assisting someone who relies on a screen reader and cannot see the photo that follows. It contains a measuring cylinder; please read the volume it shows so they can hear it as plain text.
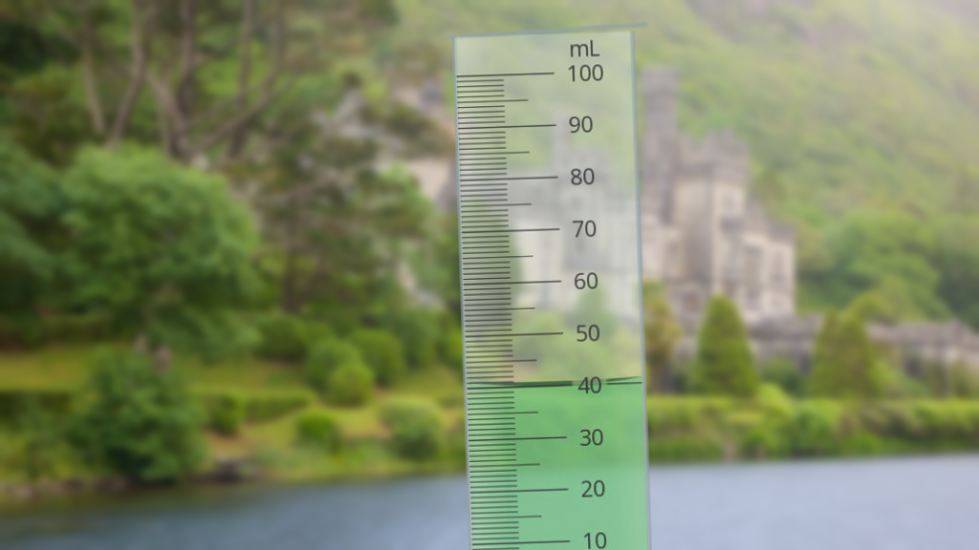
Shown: 40 mL
